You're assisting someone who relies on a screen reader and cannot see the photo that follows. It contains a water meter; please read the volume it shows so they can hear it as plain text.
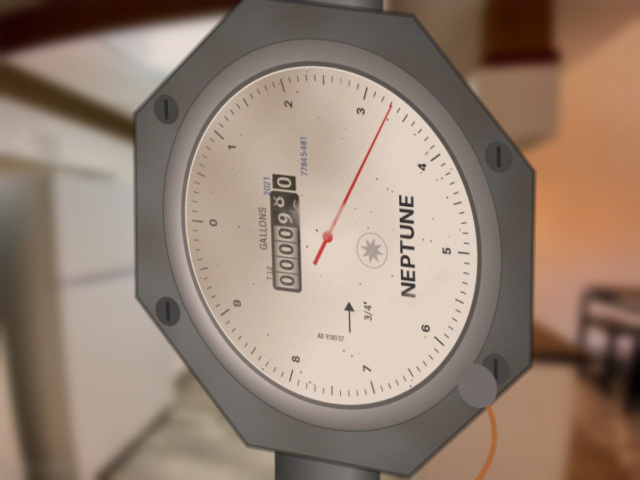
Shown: 983.3 gal
